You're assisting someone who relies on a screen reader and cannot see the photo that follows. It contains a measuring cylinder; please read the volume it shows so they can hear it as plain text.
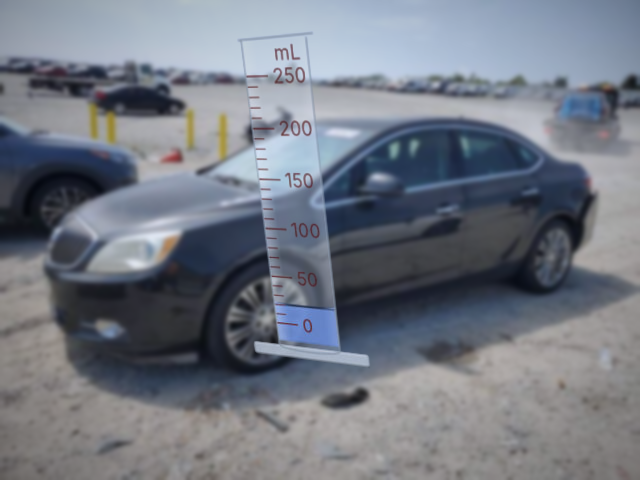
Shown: 20 mL
